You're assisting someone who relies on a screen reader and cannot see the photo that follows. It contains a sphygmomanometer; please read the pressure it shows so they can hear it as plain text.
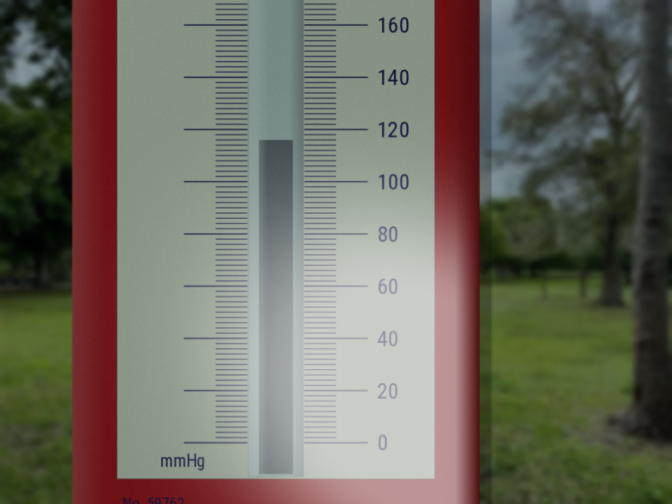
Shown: 116 mmHg
